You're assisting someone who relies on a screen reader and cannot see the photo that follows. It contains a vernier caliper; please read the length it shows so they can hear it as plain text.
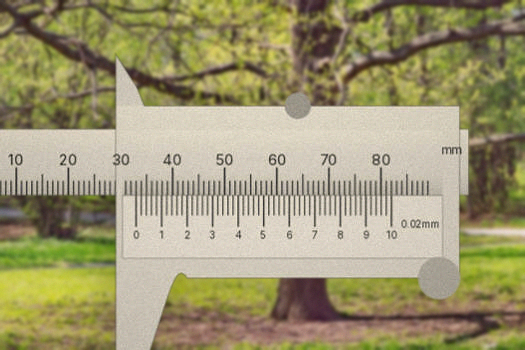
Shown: 33.0 mm
